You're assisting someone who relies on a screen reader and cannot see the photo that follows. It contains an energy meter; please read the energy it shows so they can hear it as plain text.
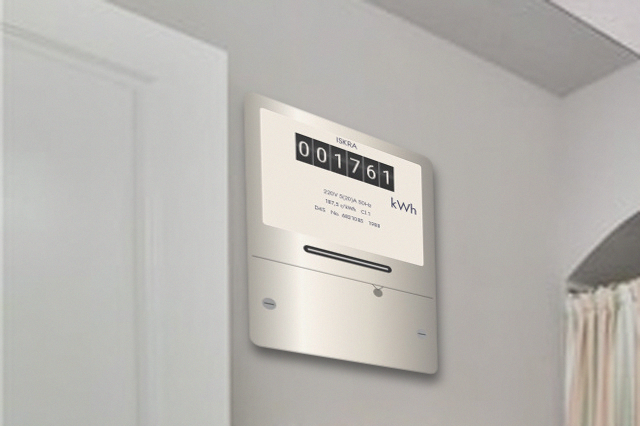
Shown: 1761 kWh
